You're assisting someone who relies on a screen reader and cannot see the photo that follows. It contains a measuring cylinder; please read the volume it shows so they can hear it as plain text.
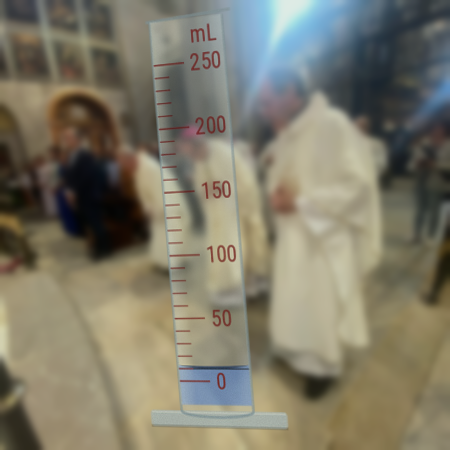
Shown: 10 mL
